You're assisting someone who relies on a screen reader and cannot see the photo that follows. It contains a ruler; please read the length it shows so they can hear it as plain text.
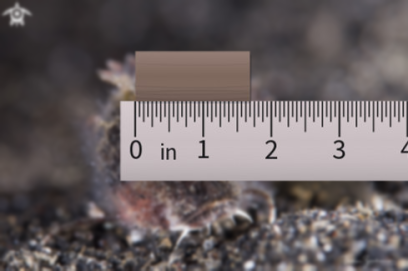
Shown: 1.6875 in
